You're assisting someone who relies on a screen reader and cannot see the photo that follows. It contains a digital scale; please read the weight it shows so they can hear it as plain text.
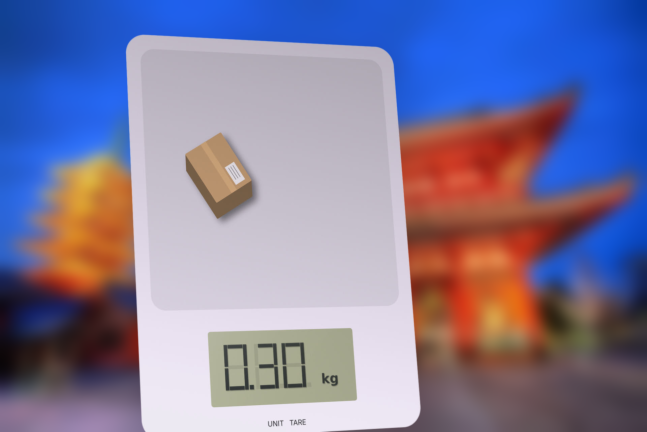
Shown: 0.30 kg
